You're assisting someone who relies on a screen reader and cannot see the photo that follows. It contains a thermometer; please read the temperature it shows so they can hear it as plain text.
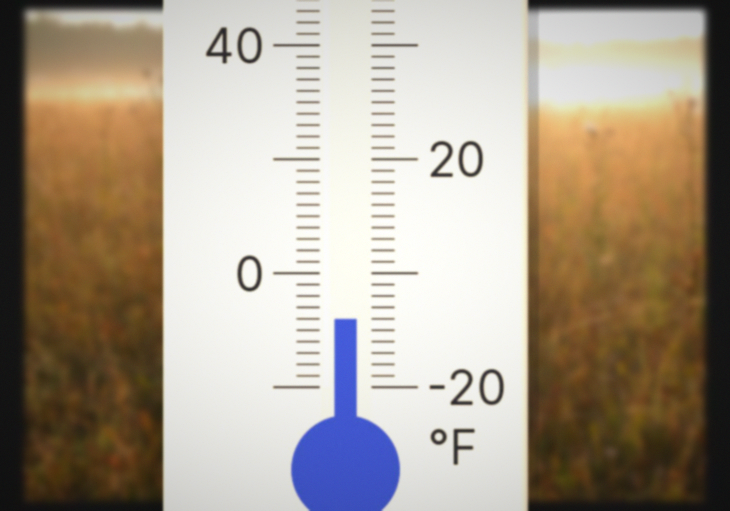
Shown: -8 °F
